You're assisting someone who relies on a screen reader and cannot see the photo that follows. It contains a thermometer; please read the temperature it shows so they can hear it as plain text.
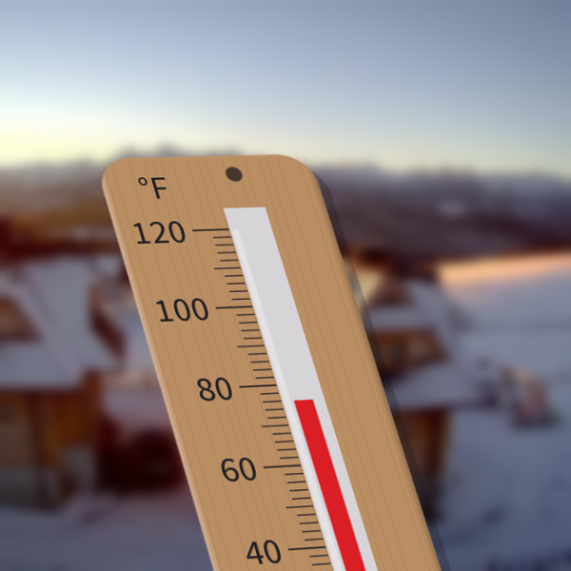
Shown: 76 °F
